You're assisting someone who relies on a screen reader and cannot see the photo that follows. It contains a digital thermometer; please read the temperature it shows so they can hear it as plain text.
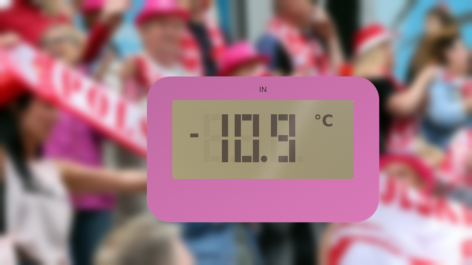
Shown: -10.9 °C
